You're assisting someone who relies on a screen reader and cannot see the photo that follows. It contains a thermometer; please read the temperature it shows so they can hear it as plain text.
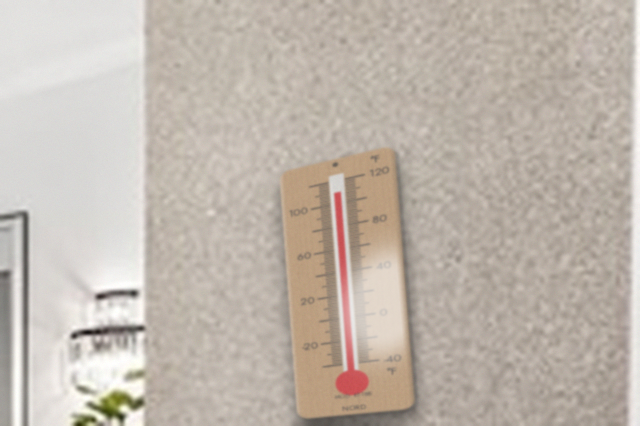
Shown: 110 °F
